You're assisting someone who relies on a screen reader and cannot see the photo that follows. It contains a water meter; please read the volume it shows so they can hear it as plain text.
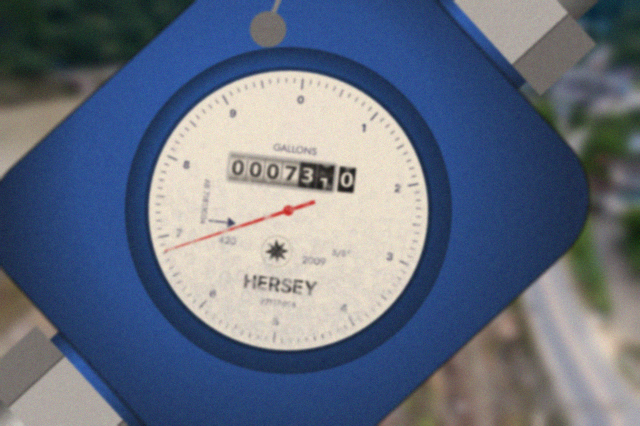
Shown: 7306.8 gal
